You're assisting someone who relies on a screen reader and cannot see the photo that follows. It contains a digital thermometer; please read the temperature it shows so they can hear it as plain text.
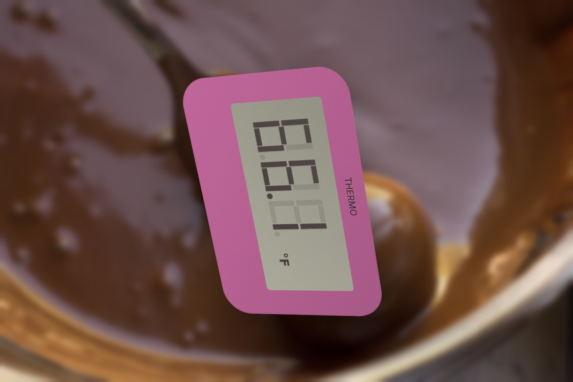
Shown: 66.1 °F
